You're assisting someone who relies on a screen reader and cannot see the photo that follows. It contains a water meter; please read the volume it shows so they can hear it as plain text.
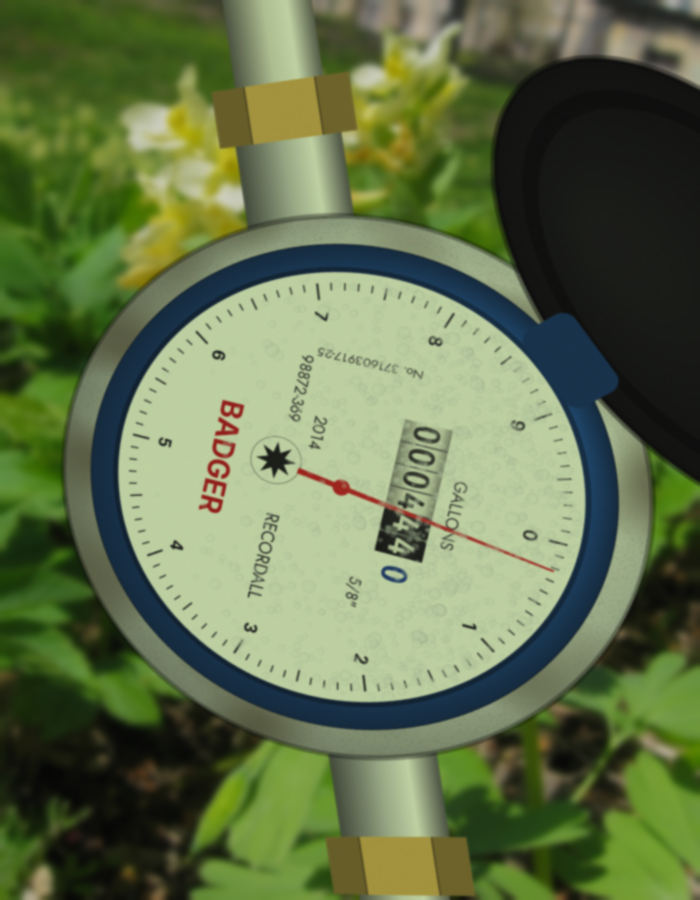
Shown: 4440.2 gal
